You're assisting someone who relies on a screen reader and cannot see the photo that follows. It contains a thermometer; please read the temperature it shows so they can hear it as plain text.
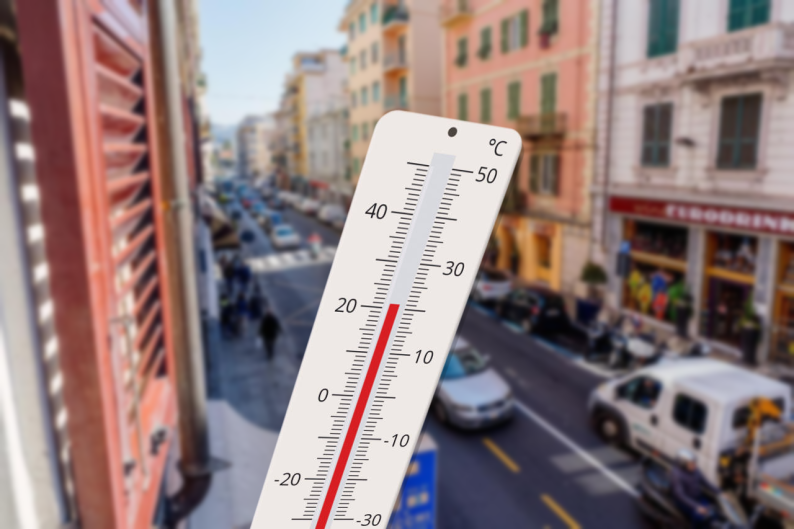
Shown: 21 °C
